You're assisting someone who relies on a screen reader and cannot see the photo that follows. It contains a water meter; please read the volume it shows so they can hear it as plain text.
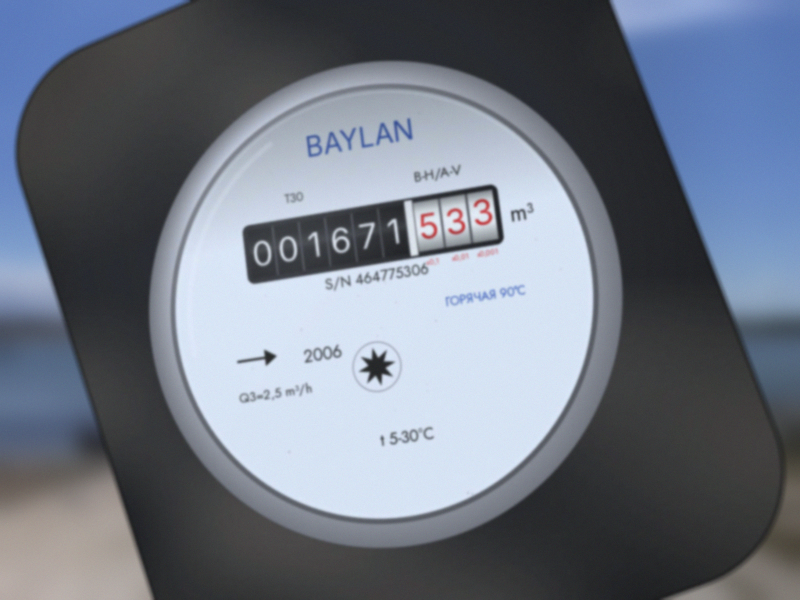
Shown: 1671.533 m³
